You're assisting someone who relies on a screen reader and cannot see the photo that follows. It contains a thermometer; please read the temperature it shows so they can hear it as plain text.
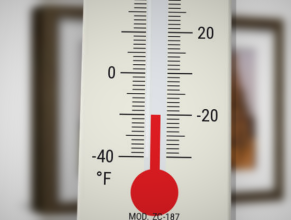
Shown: -20 °F
